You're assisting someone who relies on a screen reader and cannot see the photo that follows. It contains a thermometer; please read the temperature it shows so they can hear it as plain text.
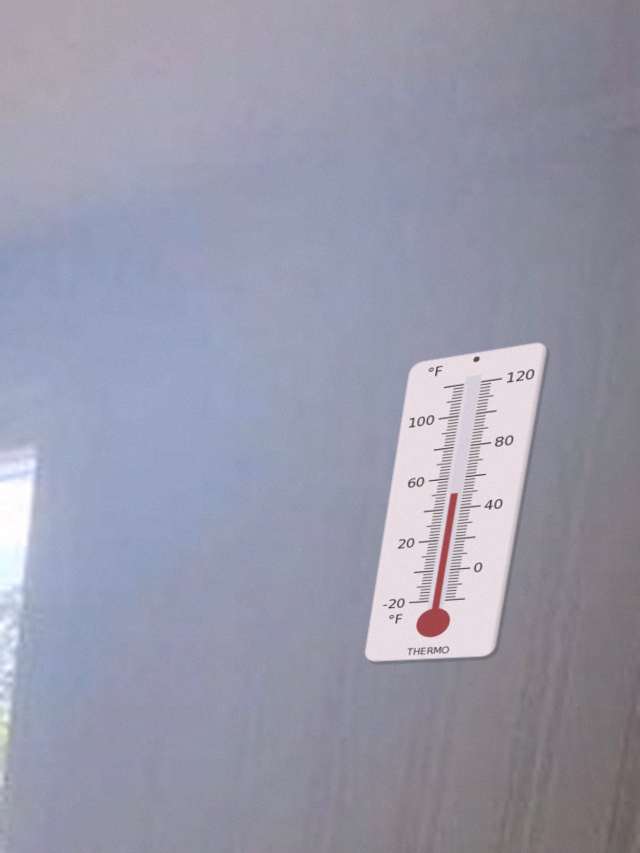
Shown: 50 °F
